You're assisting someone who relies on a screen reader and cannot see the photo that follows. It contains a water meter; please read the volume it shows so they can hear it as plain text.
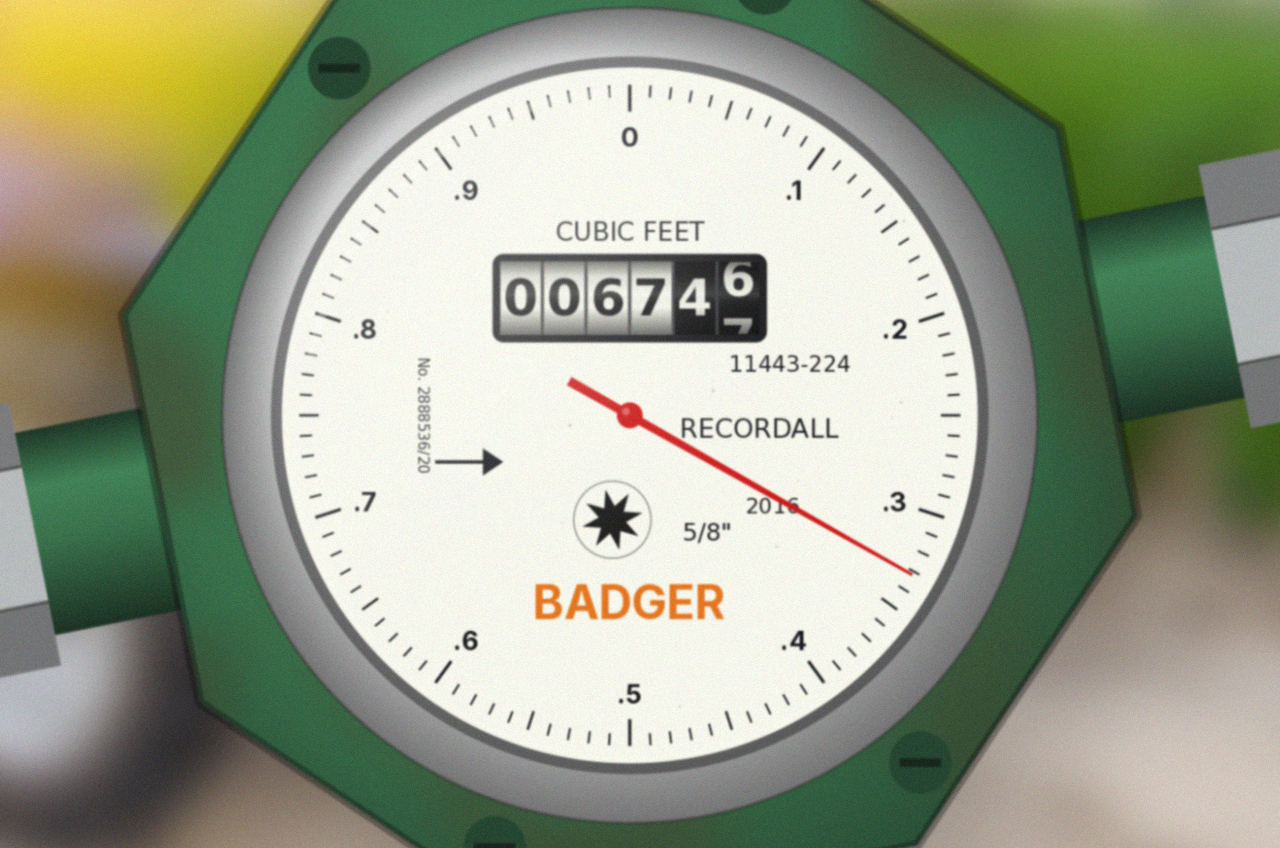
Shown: 6746.33 ft³
